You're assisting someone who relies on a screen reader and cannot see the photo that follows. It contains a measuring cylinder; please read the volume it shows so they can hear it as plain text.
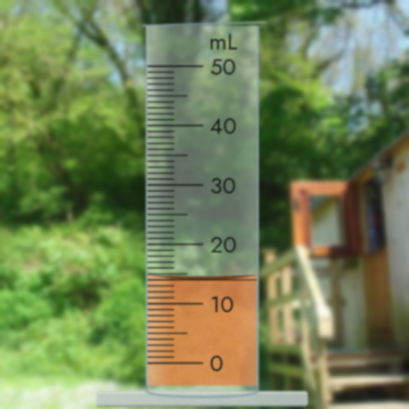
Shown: 14 mL
